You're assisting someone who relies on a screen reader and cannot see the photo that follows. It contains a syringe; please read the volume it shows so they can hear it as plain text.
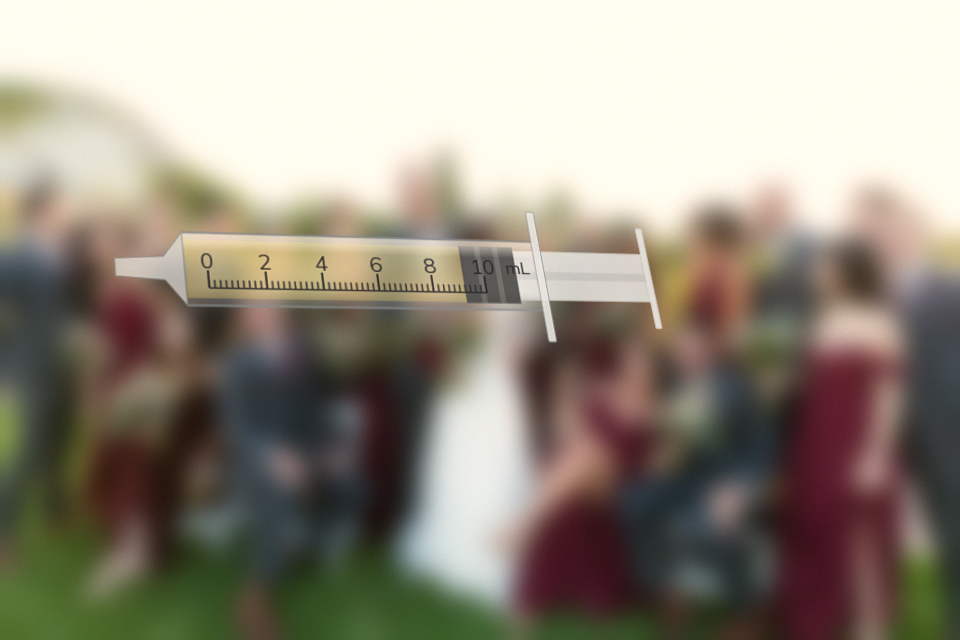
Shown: 9.2 mL
